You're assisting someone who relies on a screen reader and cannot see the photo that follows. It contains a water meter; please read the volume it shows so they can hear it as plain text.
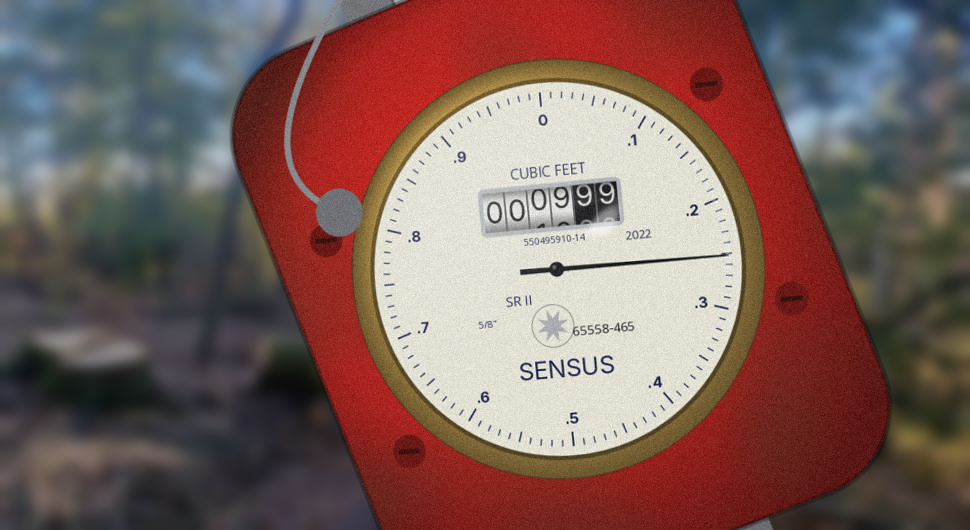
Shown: 999.25 ft³
